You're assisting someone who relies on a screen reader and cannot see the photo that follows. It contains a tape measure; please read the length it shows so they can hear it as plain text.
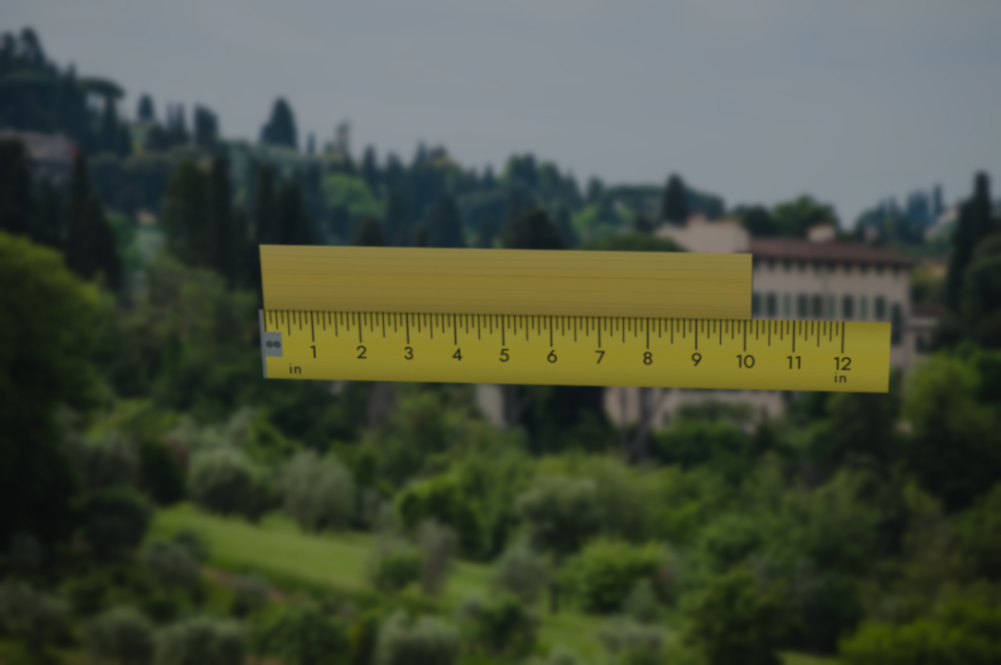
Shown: 10.125 in
